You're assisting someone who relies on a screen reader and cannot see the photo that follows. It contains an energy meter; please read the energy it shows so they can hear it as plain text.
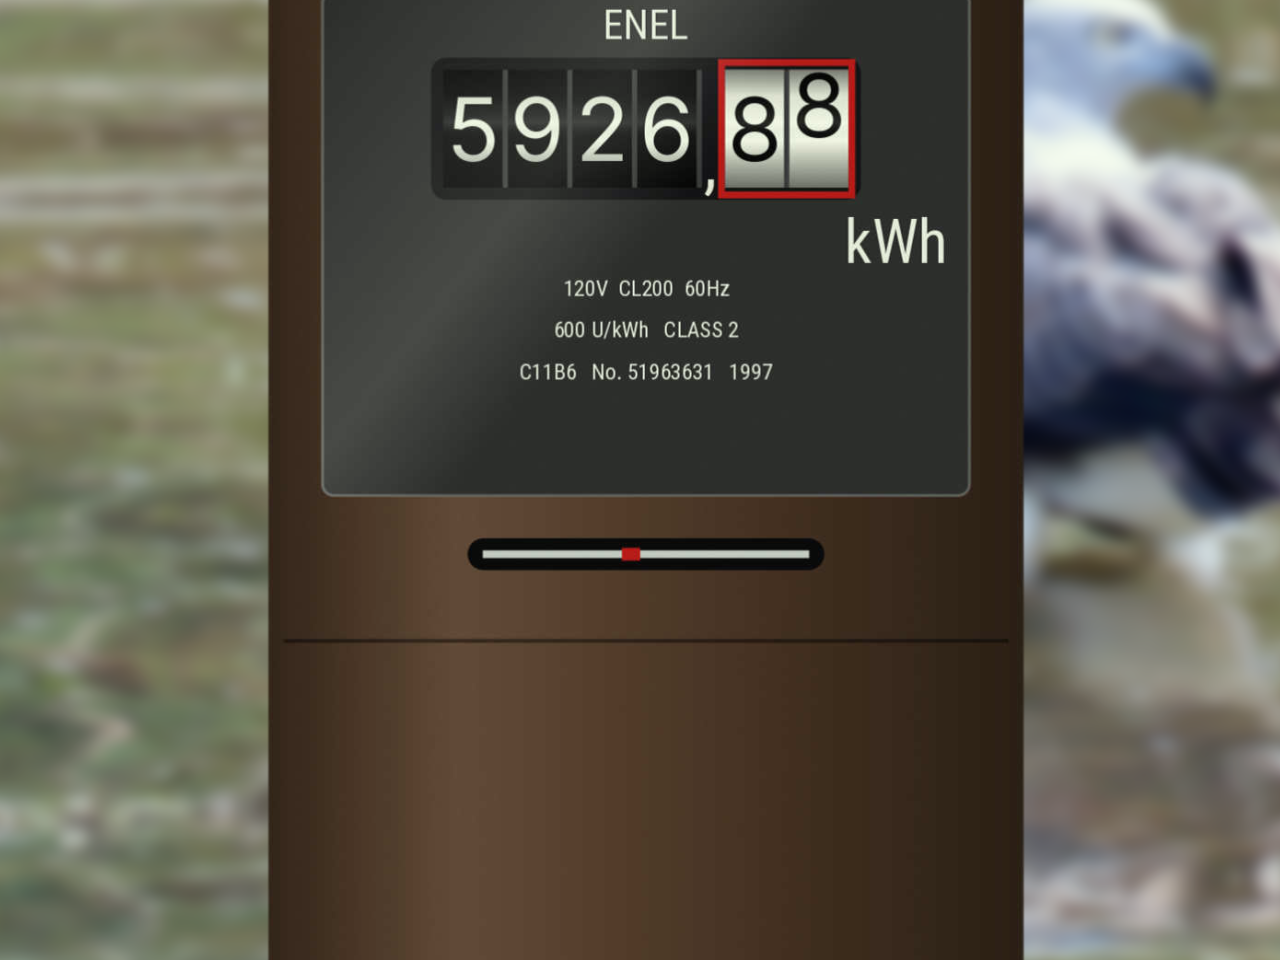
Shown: 5926.88 kWh
